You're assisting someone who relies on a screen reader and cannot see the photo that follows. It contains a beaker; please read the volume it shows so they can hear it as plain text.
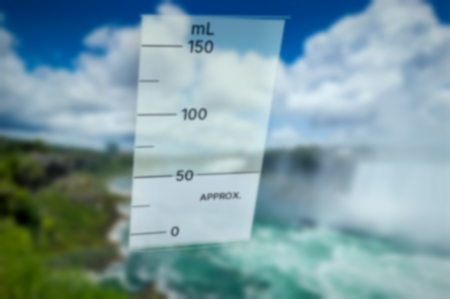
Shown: 50 mL
